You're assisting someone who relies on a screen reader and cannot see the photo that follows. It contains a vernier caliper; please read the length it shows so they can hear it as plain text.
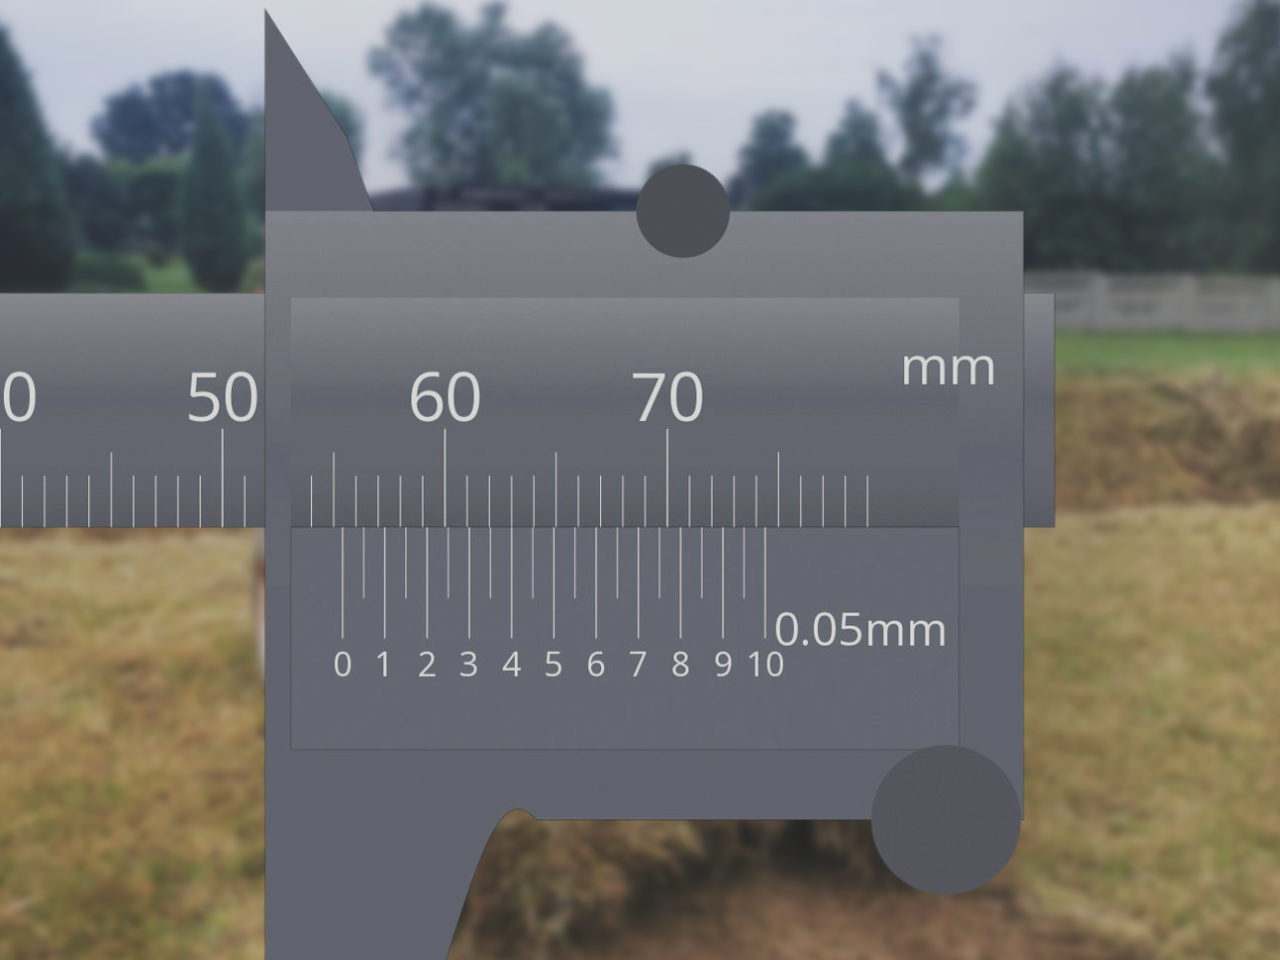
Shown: 55.4 mm
